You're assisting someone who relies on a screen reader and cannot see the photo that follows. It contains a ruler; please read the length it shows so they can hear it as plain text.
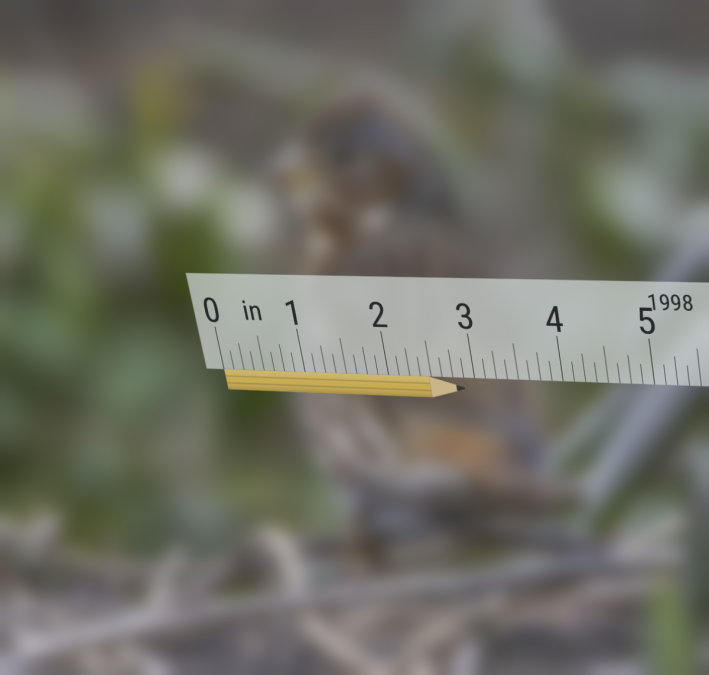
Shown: 2.875 in
